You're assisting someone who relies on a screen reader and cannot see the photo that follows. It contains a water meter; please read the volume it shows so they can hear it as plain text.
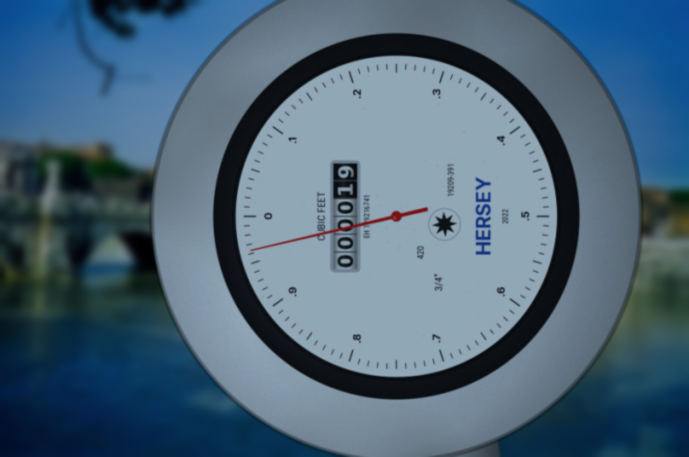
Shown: 18.96 ft³
